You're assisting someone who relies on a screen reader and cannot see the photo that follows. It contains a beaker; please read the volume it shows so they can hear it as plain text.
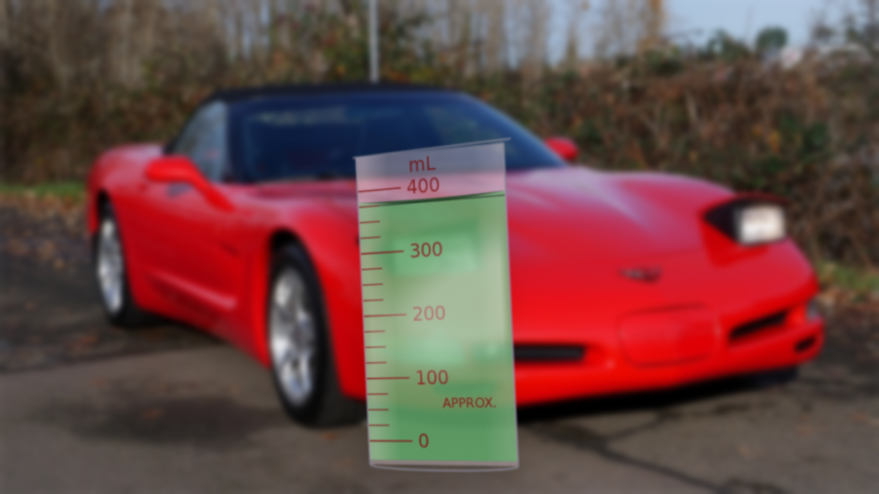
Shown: 375 mL
